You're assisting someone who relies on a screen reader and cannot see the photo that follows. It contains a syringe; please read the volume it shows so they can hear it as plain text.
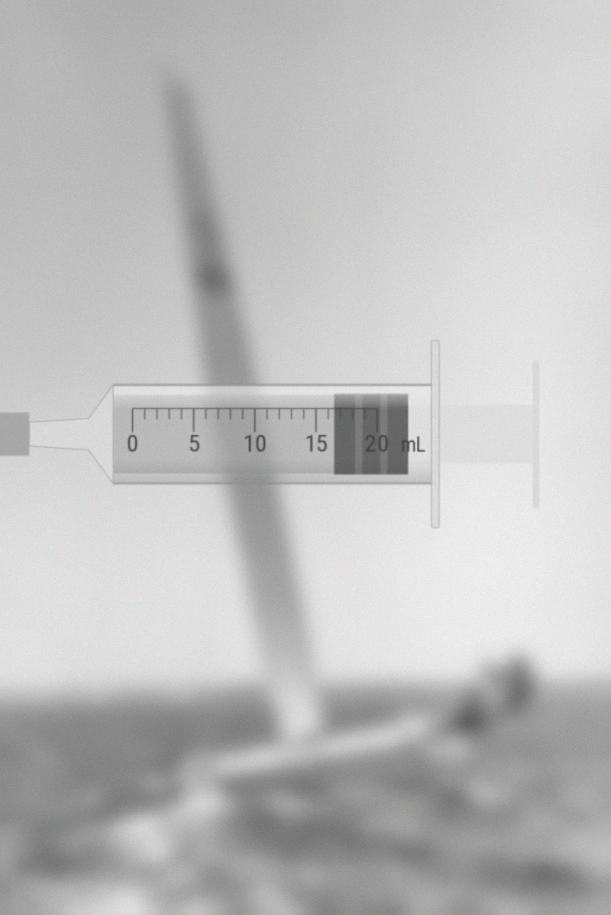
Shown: 16.5 mL
